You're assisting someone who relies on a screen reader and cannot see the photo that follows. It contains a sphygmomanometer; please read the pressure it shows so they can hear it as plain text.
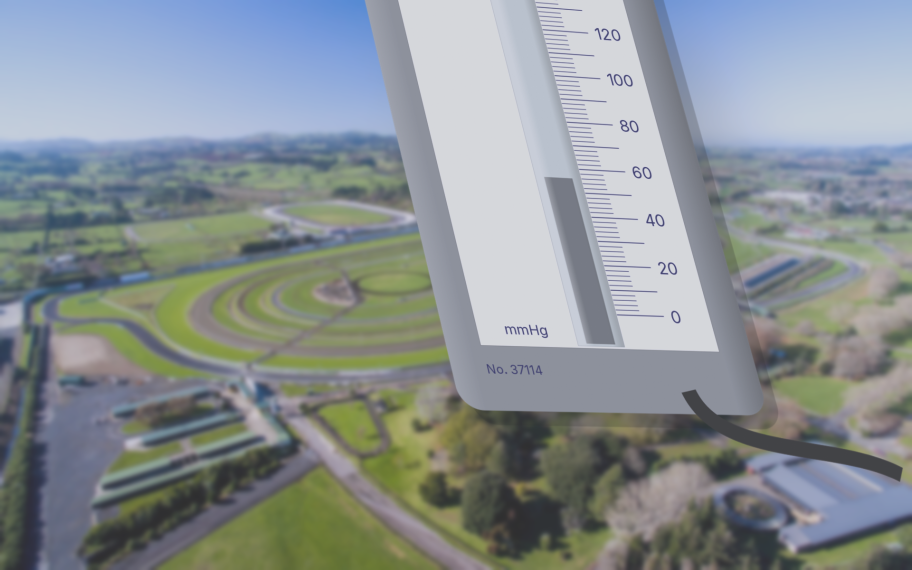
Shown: 56 mmHg
